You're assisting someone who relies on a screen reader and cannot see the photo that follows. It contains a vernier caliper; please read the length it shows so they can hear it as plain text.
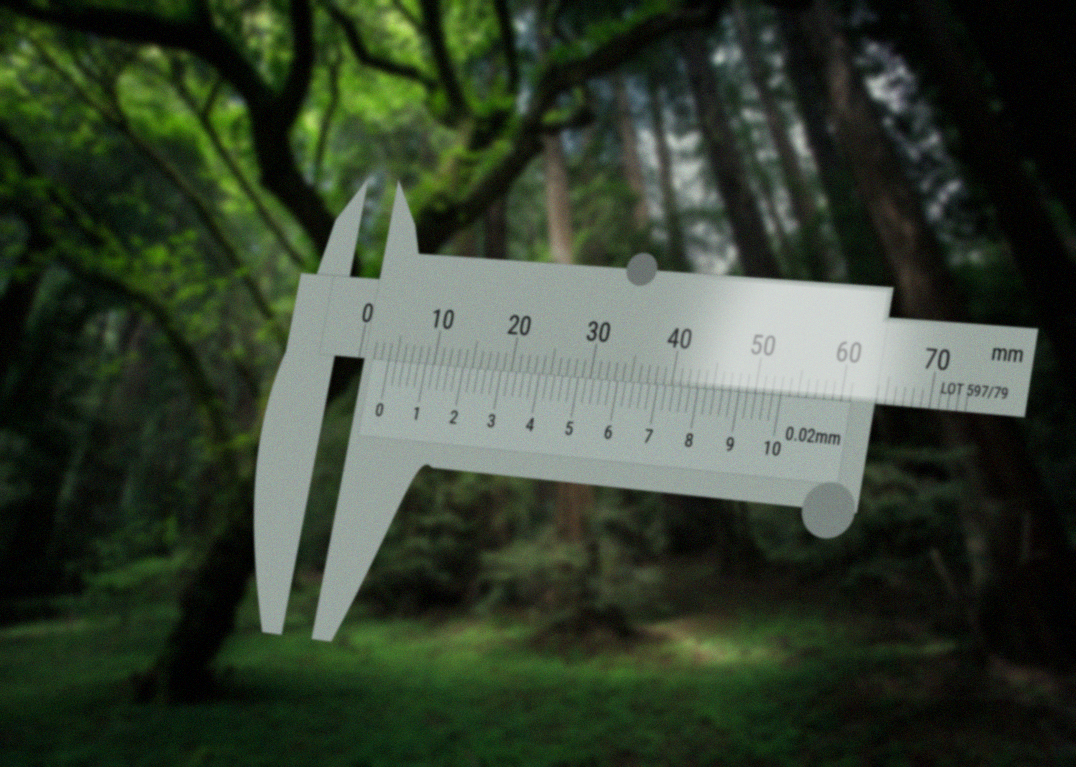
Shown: 4.0 mm
